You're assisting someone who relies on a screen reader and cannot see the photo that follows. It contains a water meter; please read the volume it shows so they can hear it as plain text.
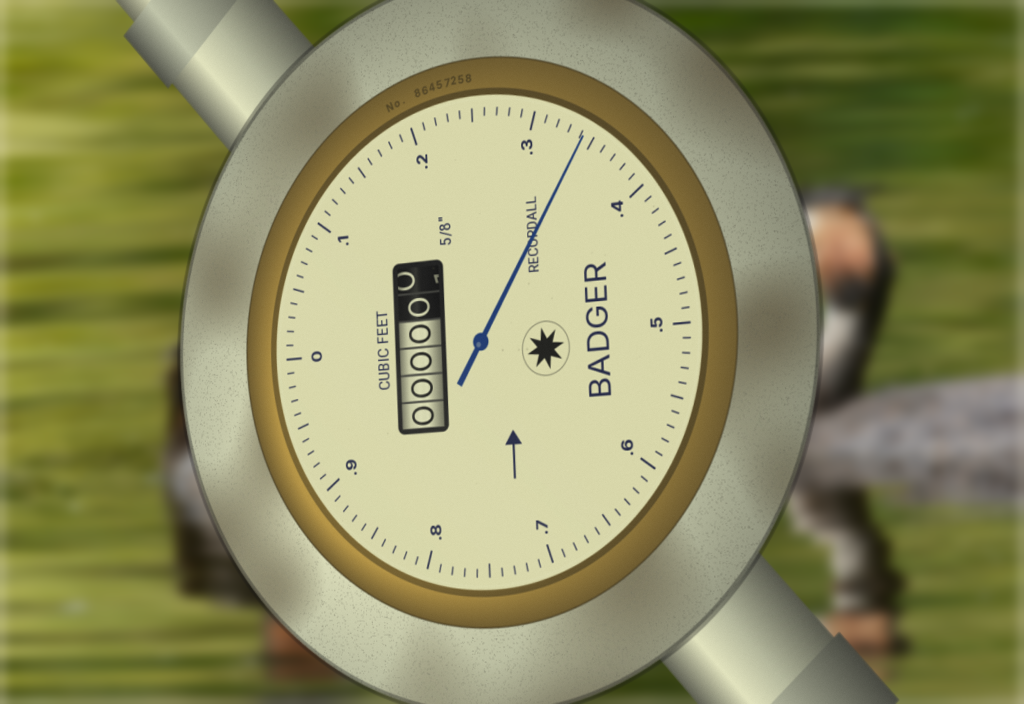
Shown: 0.34 ft³
